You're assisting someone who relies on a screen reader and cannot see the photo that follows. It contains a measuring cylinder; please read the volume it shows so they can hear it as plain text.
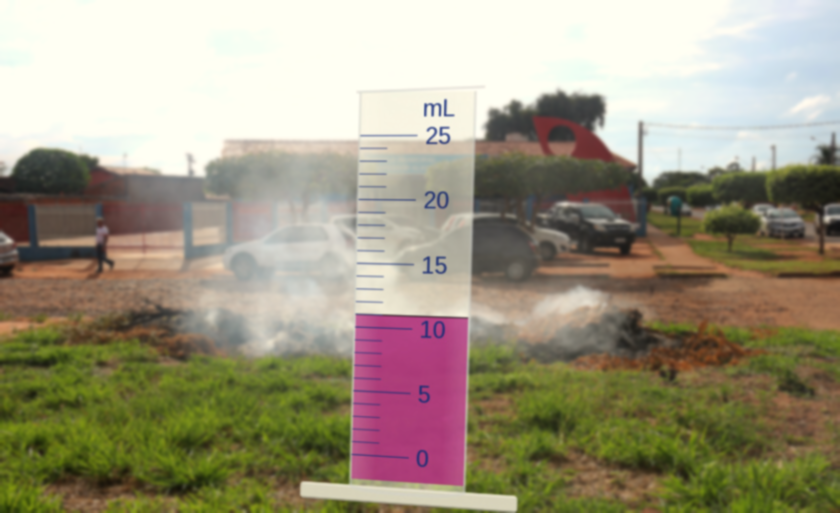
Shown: 11 mL
